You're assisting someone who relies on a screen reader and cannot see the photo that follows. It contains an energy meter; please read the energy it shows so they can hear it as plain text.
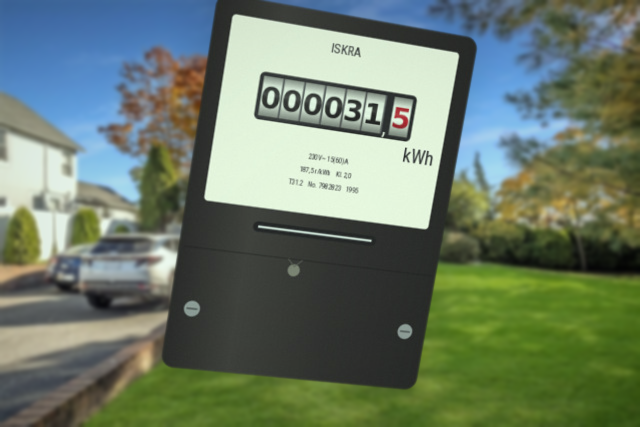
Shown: 31.5 kWh
